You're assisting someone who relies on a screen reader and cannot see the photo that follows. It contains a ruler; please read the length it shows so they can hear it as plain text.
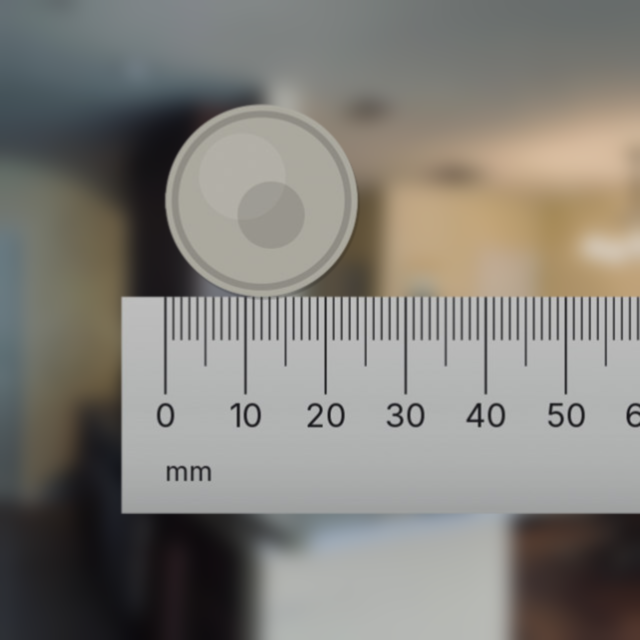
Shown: 24 mm
